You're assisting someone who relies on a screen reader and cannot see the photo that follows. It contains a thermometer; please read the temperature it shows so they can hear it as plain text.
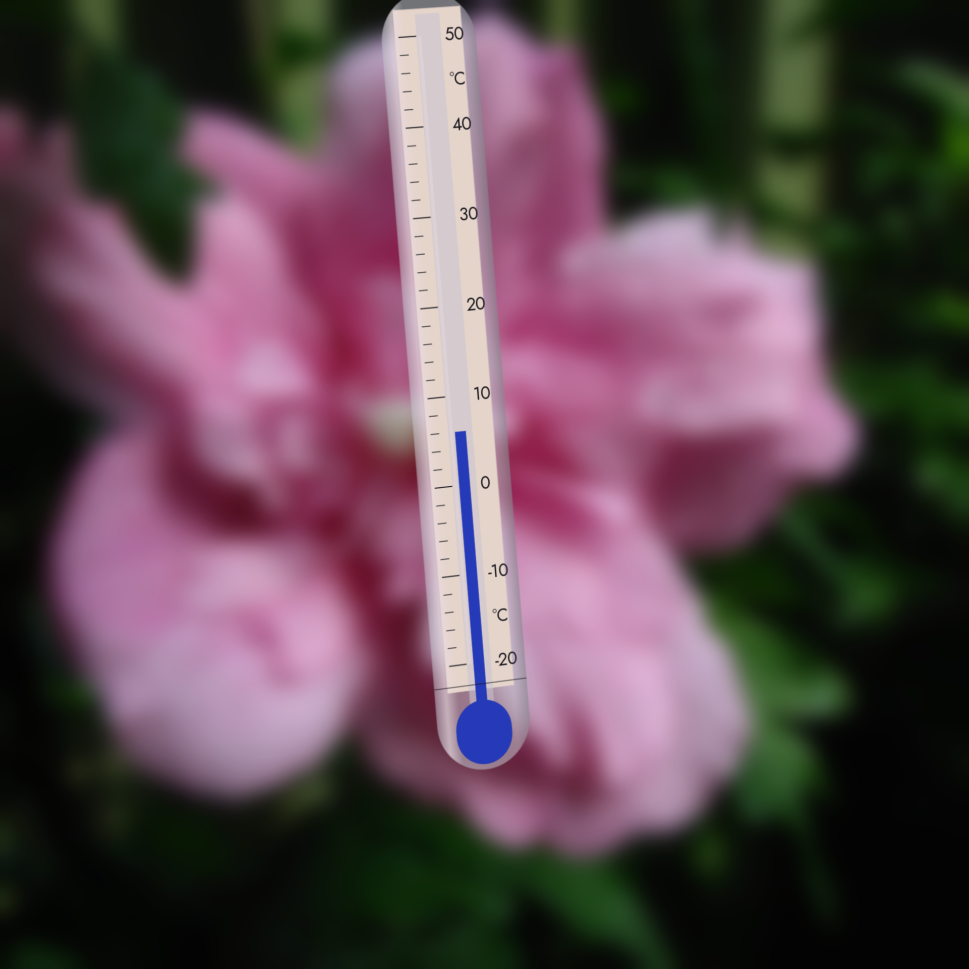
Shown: 6 °C
